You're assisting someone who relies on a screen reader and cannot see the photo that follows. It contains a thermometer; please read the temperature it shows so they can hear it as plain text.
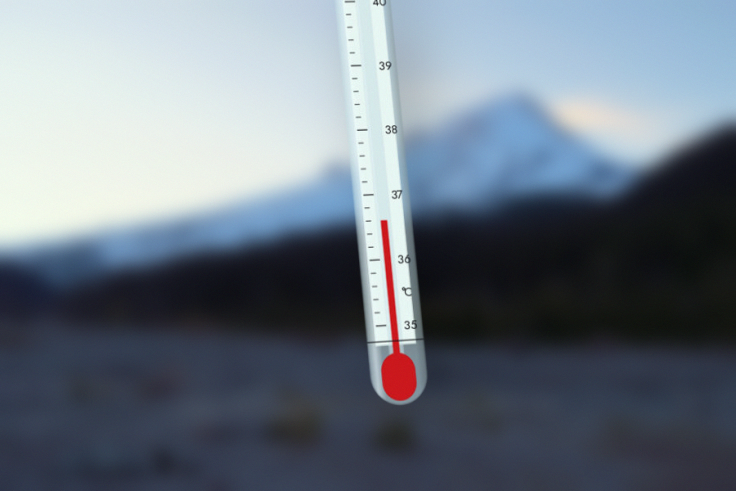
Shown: 36.6 °C
